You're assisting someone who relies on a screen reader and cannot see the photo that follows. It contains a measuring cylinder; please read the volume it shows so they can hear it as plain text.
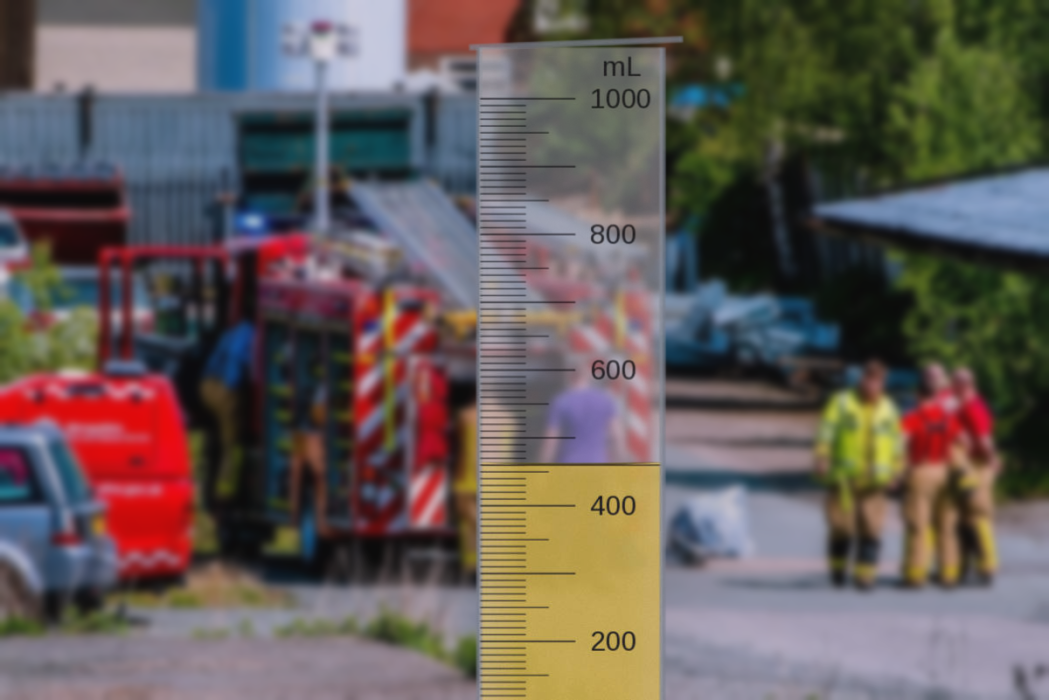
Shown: 460 mL
